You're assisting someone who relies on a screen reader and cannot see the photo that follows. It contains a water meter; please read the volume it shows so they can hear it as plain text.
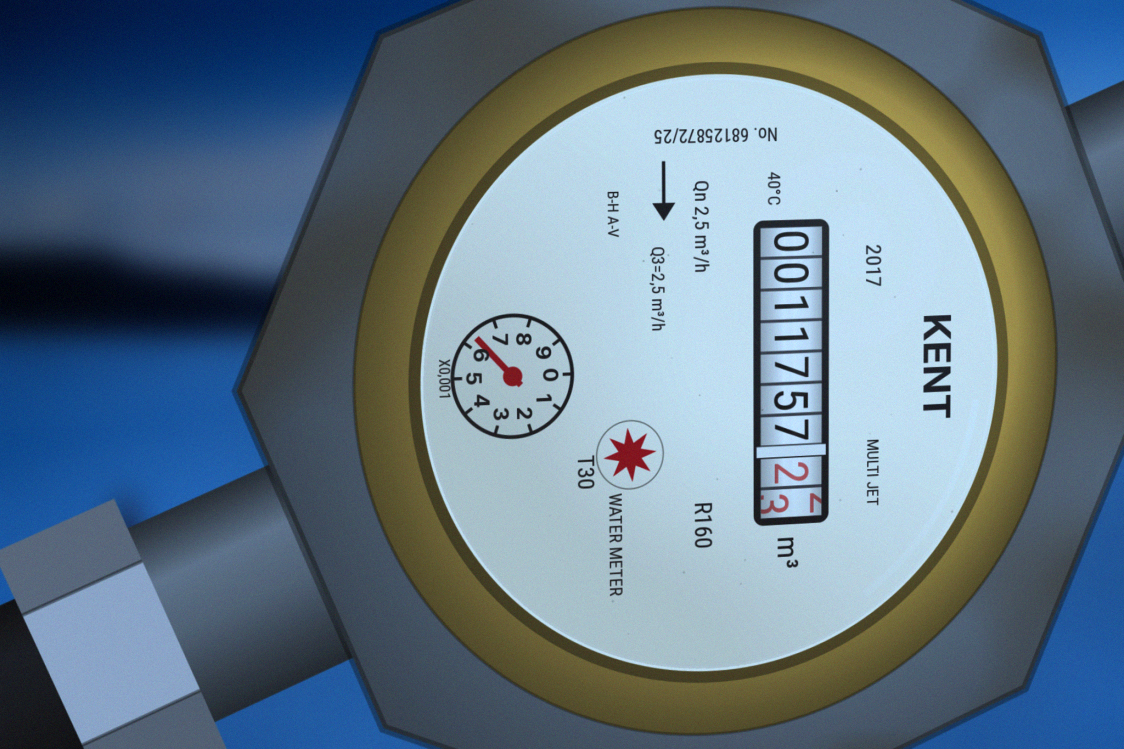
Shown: 11757.226 m³
